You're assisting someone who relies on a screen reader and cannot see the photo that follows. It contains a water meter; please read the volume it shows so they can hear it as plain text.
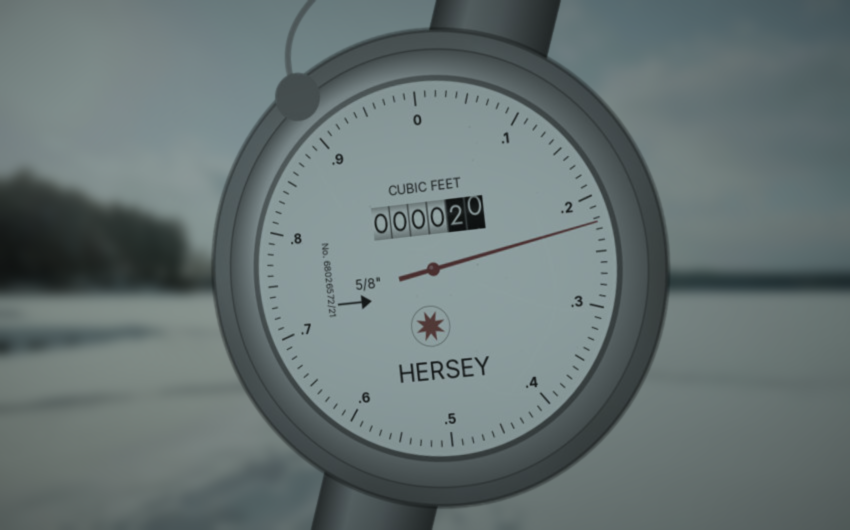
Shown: 20.22 ft³
